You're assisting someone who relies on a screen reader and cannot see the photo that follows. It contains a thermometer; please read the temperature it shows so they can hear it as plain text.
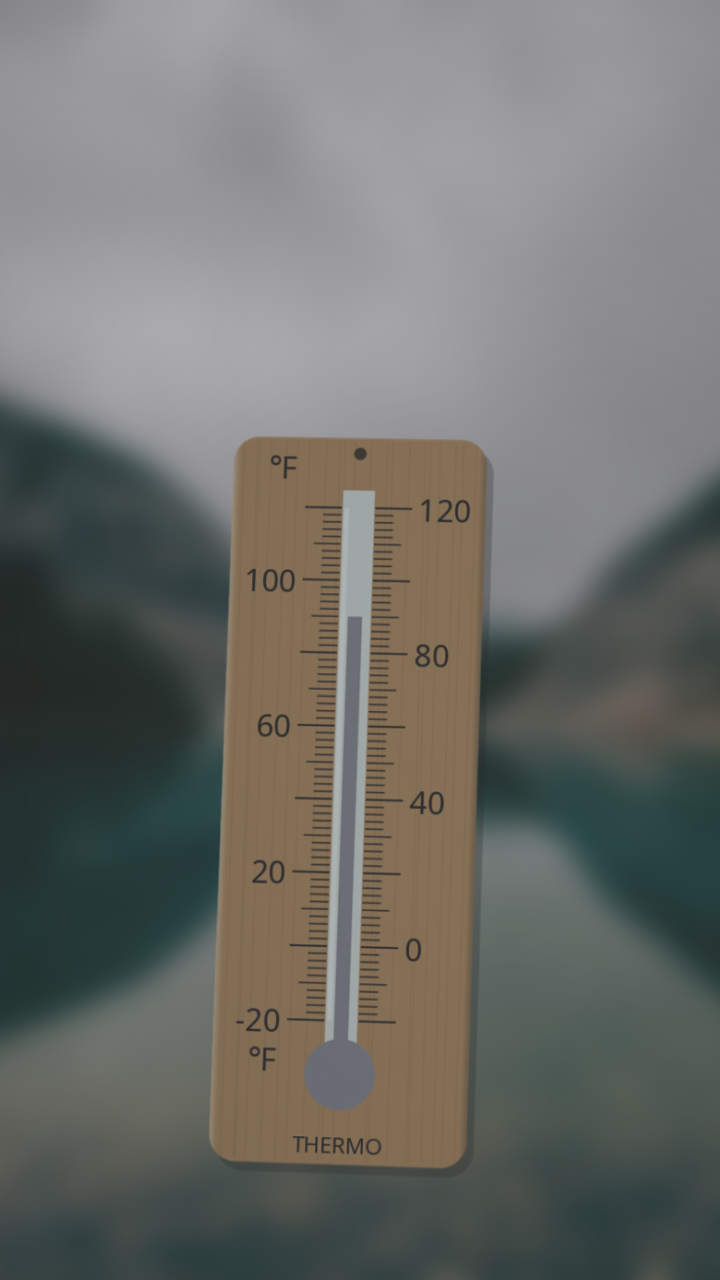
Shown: 90 °F
